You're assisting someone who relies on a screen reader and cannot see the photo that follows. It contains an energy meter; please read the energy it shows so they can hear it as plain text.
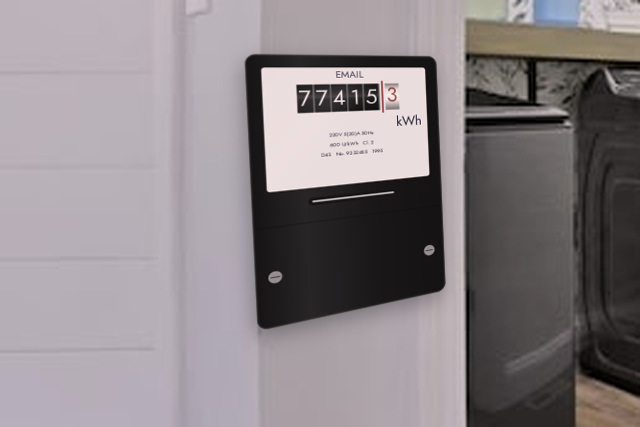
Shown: 77415.3 kWh
